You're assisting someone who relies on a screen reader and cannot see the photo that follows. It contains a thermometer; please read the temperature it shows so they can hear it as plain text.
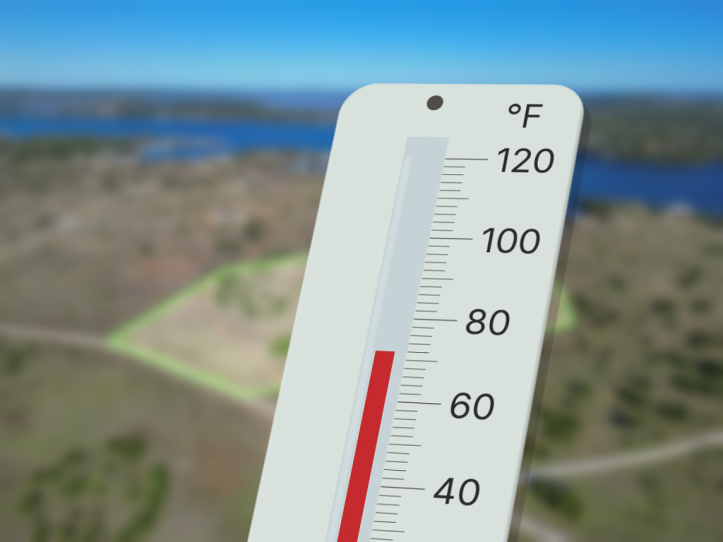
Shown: 72 °F
